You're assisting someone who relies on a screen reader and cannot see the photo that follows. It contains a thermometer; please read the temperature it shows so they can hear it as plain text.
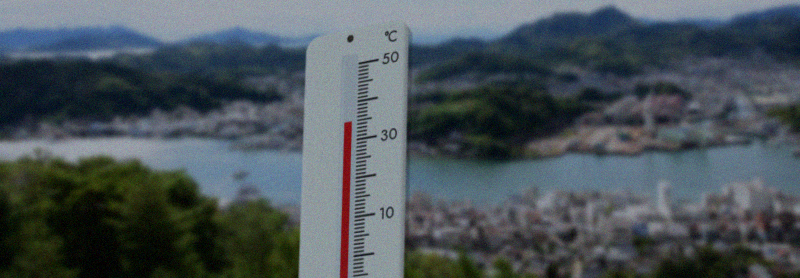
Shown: 35 °C
